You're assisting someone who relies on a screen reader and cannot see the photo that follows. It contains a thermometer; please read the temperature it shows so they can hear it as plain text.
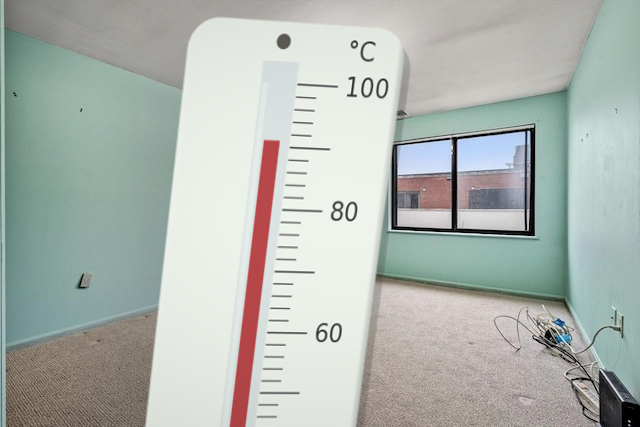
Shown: 91 °C
